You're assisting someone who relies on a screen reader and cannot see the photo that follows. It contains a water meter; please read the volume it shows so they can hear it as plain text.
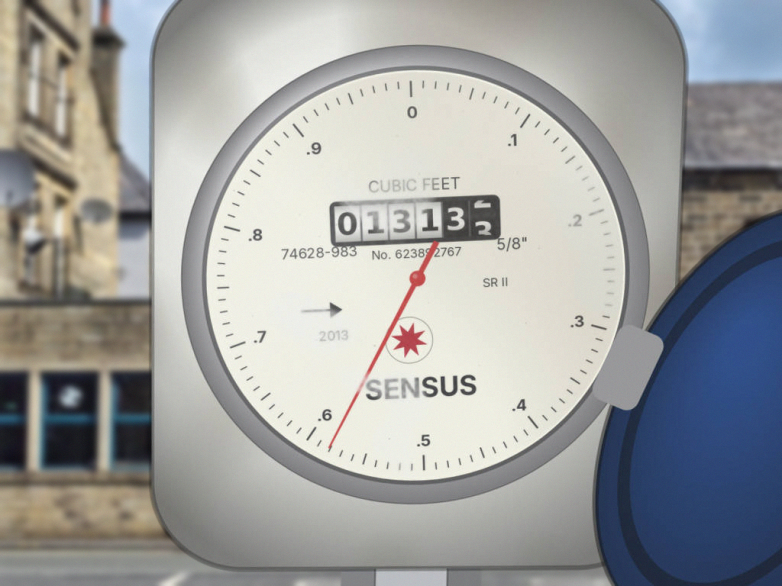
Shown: 13132.58 ft³
